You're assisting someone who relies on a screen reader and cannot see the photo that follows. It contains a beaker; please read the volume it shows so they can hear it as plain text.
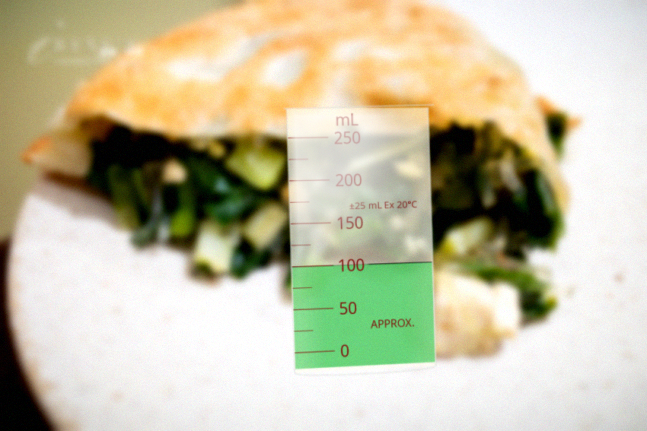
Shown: 100 mL
